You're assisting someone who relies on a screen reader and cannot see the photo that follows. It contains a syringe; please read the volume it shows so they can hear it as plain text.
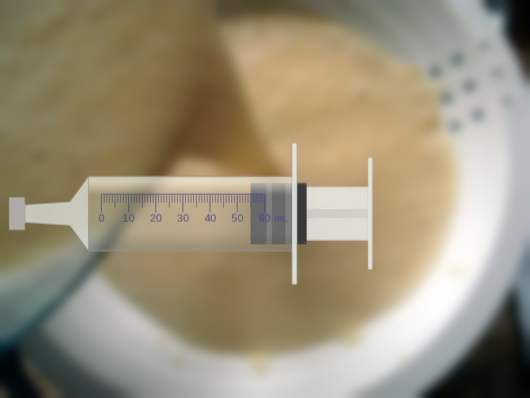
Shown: 55 mL
